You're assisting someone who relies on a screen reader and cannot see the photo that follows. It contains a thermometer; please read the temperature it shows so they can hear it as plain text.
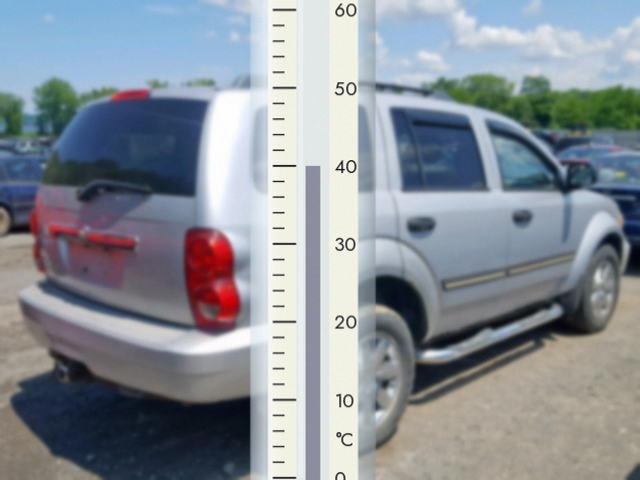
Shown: 40 °C
